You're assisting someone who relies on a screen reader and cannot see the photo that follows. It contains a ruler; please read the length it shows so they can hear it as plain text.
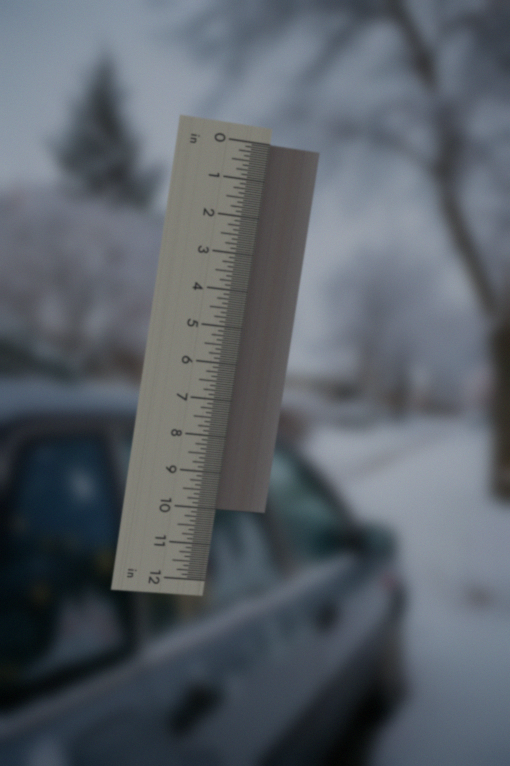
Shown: 10 in
